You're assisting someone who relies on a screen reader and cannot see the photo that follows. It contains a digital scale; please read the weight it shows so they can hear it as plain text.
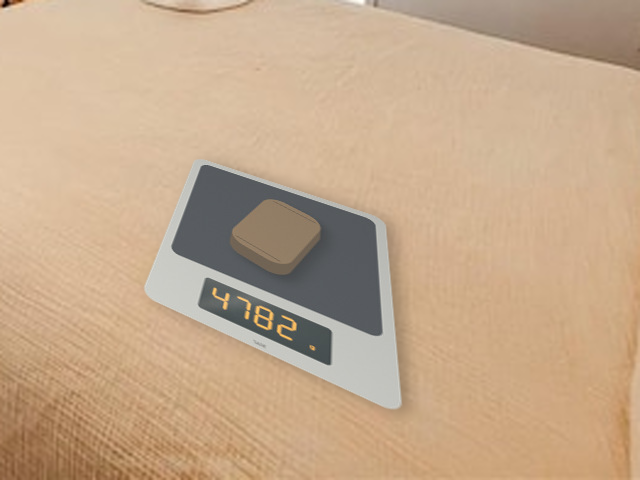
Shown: 4782 g
